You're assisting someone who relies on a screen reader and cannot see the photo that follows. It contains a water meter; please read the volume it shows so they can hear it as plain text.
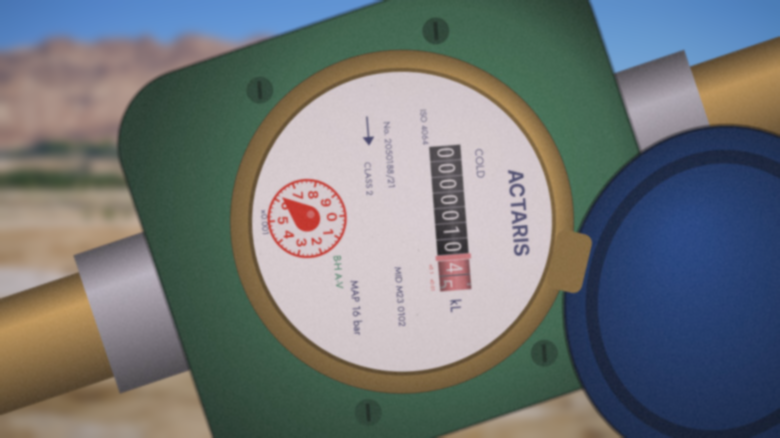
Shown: 10.446 kL
